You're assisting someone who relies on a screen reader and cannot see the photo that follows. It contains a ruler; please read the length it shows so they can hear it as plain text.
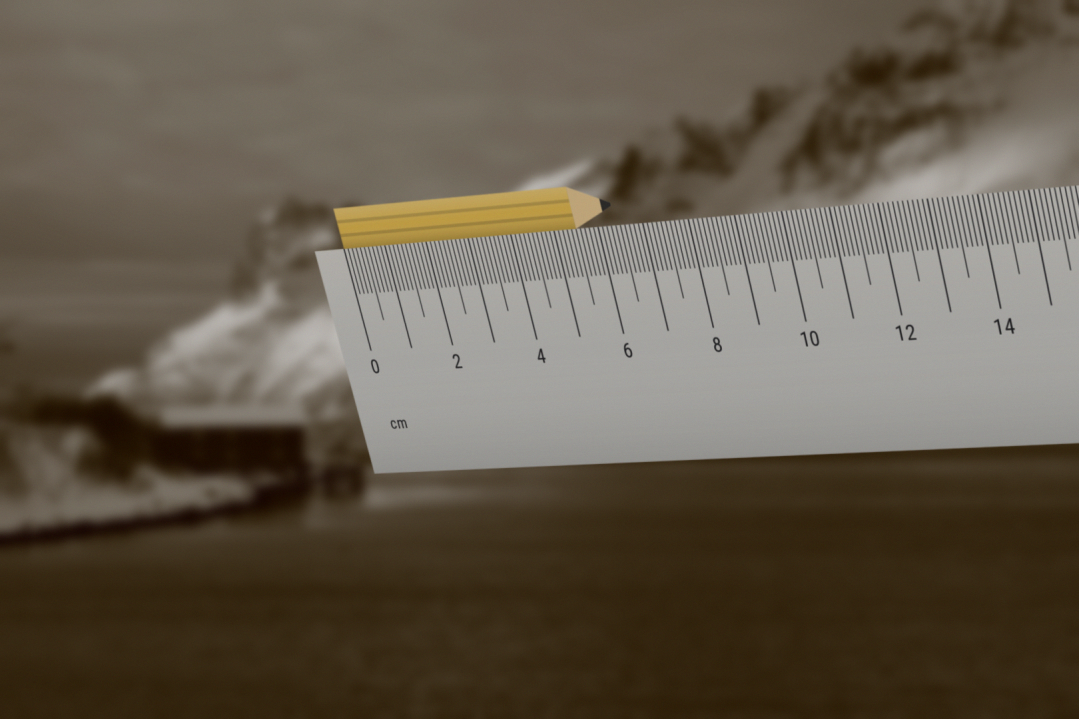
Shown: 6.4 cm
